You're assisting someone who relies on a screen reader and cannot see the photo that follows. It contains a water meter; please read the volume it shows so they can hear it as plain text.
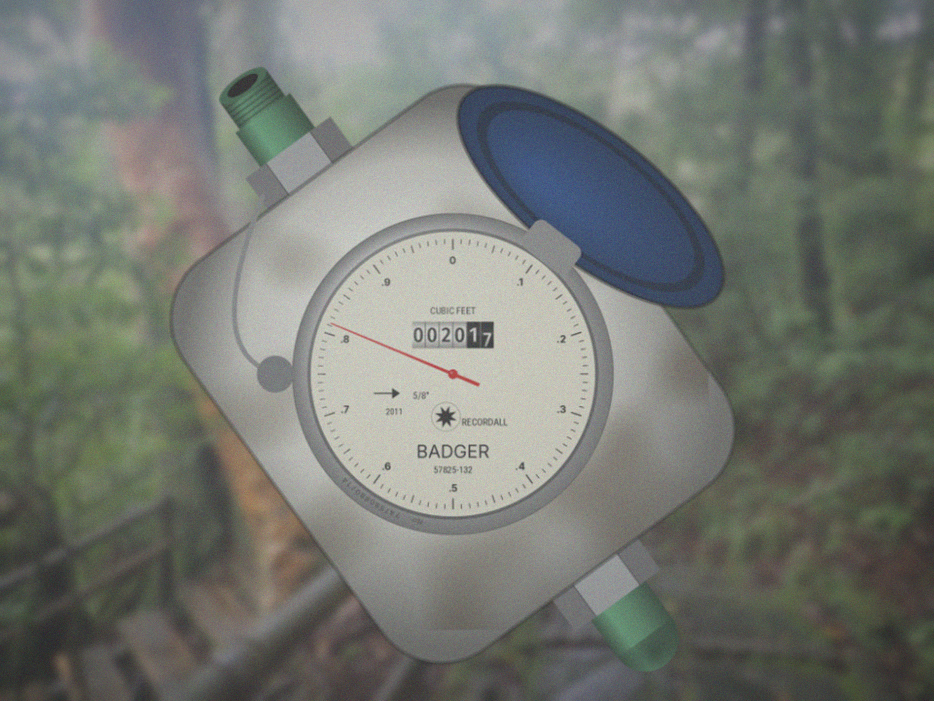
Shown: 2016.81 ft³
